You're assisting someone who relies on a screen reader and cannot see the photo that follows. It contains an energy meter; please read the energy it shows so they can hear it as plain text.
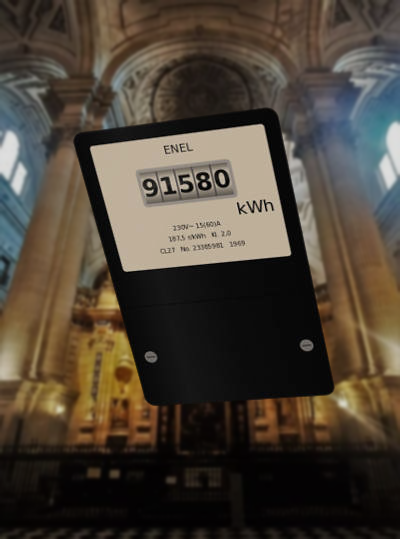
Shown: 91580 kWh
